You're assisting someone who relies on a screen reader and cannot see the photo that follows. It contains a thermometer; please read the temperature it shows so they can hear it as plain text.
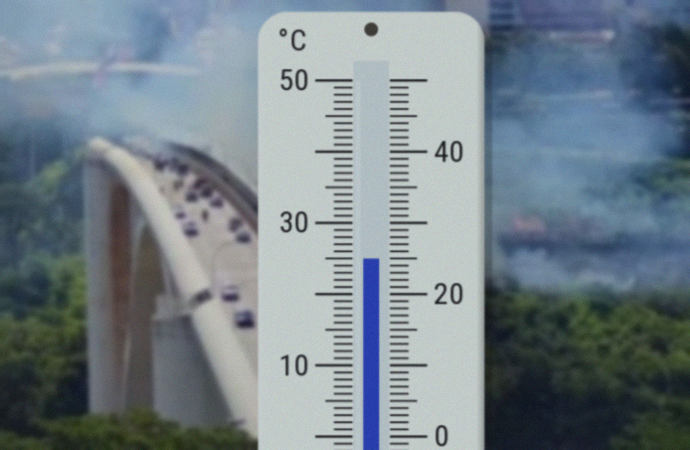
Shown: 25 °C
